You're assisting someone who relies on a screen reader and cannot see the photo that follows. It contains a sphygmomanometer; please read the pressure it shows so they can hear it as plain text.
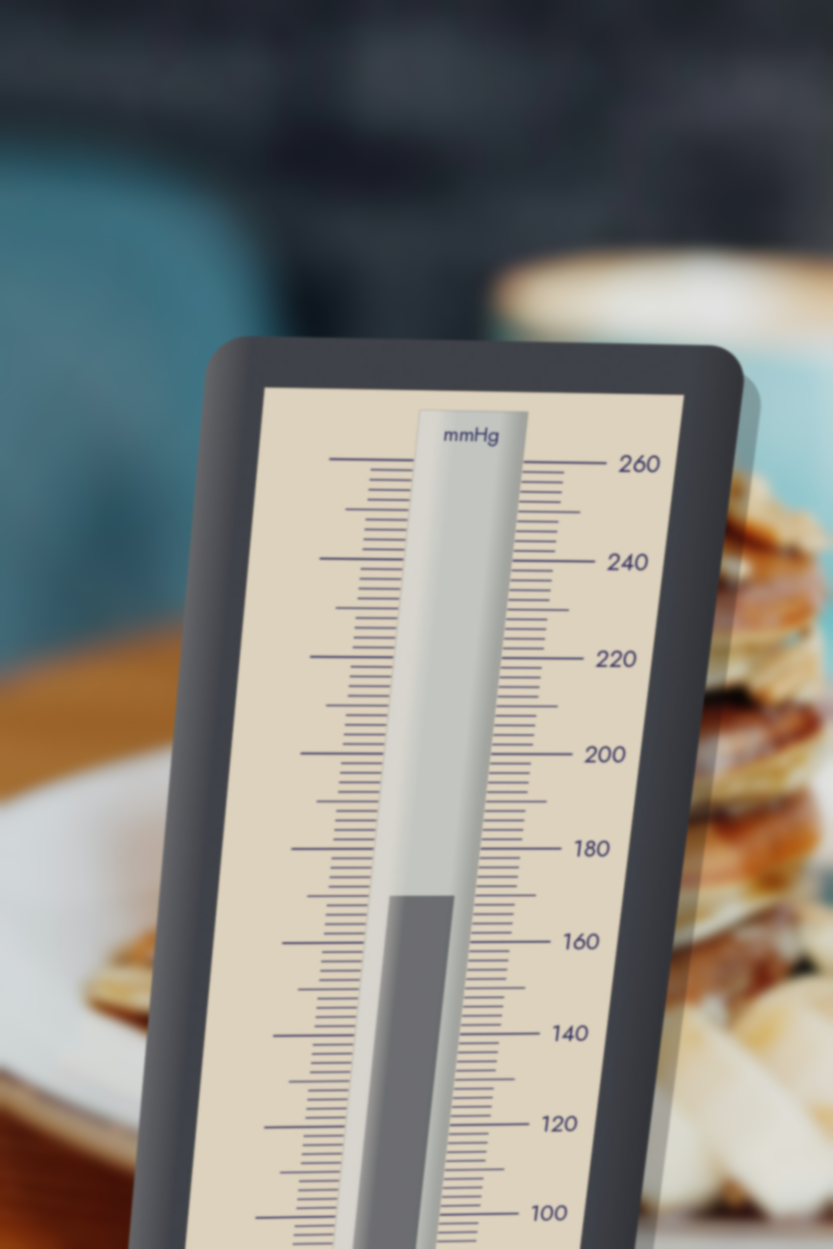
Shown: 170 mmHg
